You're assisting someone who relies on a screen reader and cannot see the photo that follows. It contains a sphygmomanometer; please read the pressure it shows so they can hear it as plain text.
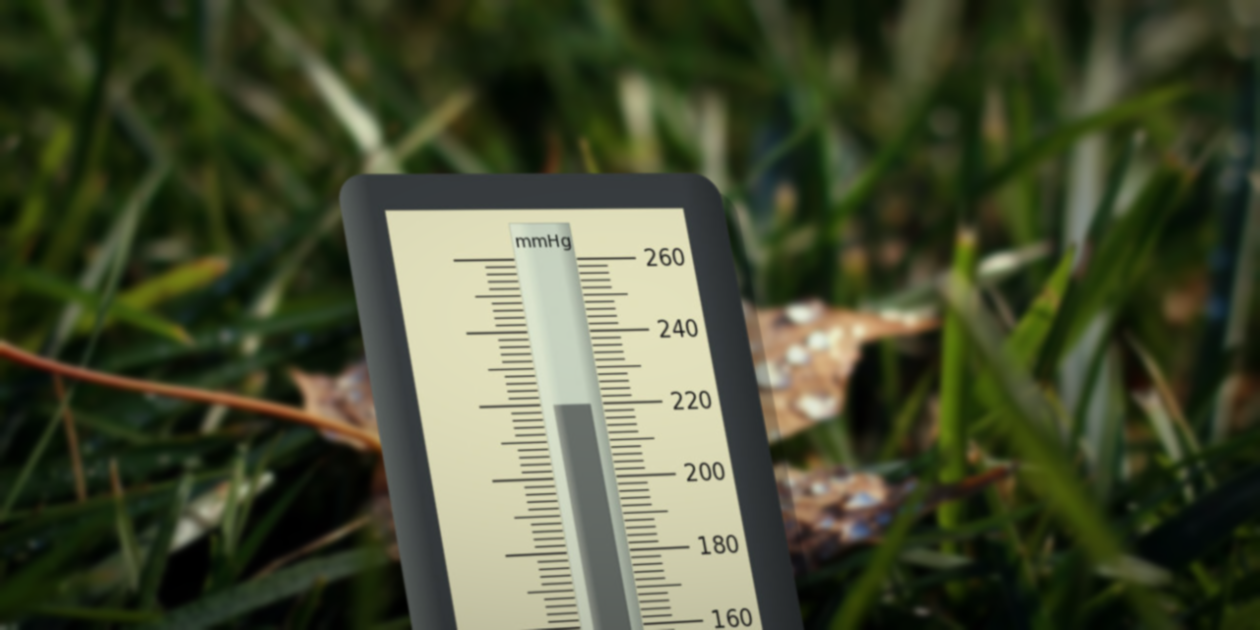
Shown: 220 mmHg
